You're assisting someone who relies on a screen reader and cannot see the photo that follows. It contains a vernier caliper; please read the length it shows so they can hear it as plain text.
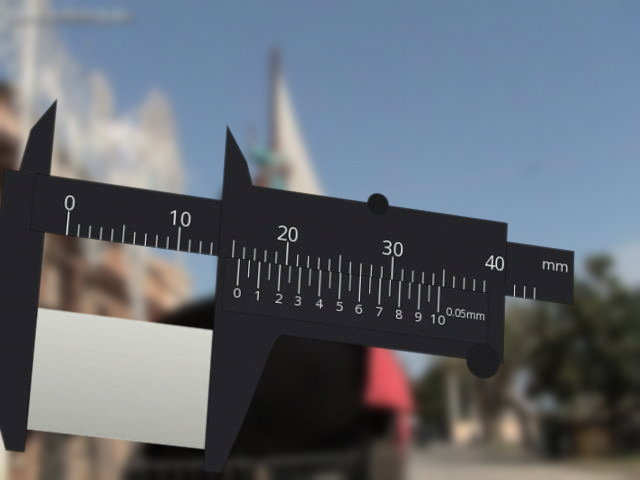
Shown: 15.6 mm
